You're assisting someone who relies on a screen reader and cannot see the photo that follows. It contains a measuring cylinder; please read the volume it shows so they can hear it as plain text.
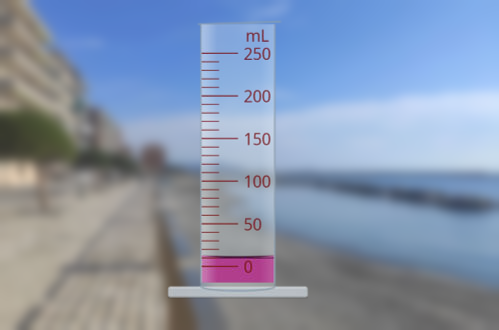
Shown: 10 mL
